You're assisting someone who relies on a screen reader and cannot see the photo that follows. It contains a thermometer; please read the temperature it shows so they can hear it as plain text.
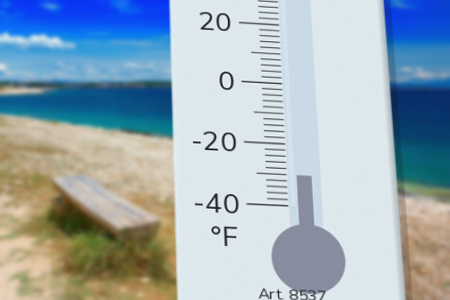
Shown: -30 °F
